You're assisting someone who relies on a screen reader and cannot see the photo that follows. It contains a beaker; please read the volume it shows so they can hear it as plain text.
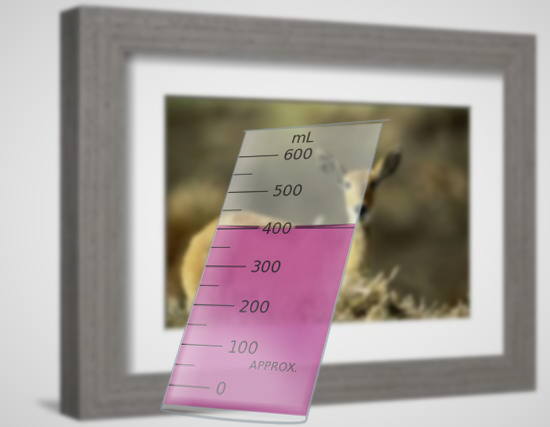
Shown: 400 mL
